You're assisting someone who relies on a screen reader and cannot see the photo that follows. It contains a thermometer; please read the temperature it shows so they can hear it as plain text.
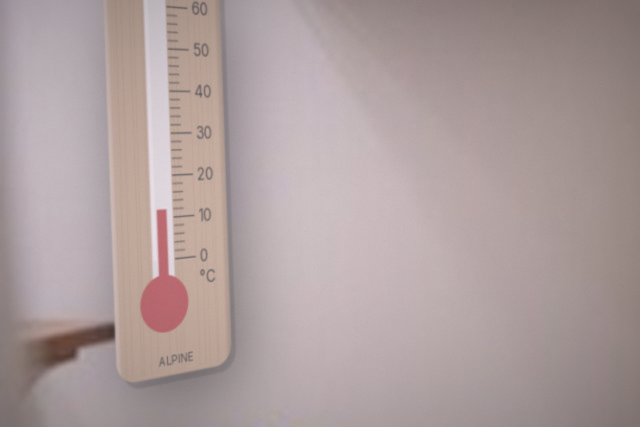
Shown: 12 °C
